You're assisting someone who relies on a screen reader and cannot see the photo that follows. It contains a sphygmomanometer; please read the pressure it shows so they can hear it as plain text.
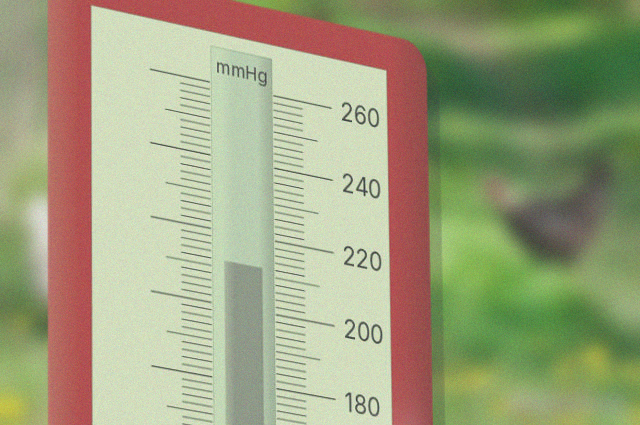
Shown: 212 mmHg
